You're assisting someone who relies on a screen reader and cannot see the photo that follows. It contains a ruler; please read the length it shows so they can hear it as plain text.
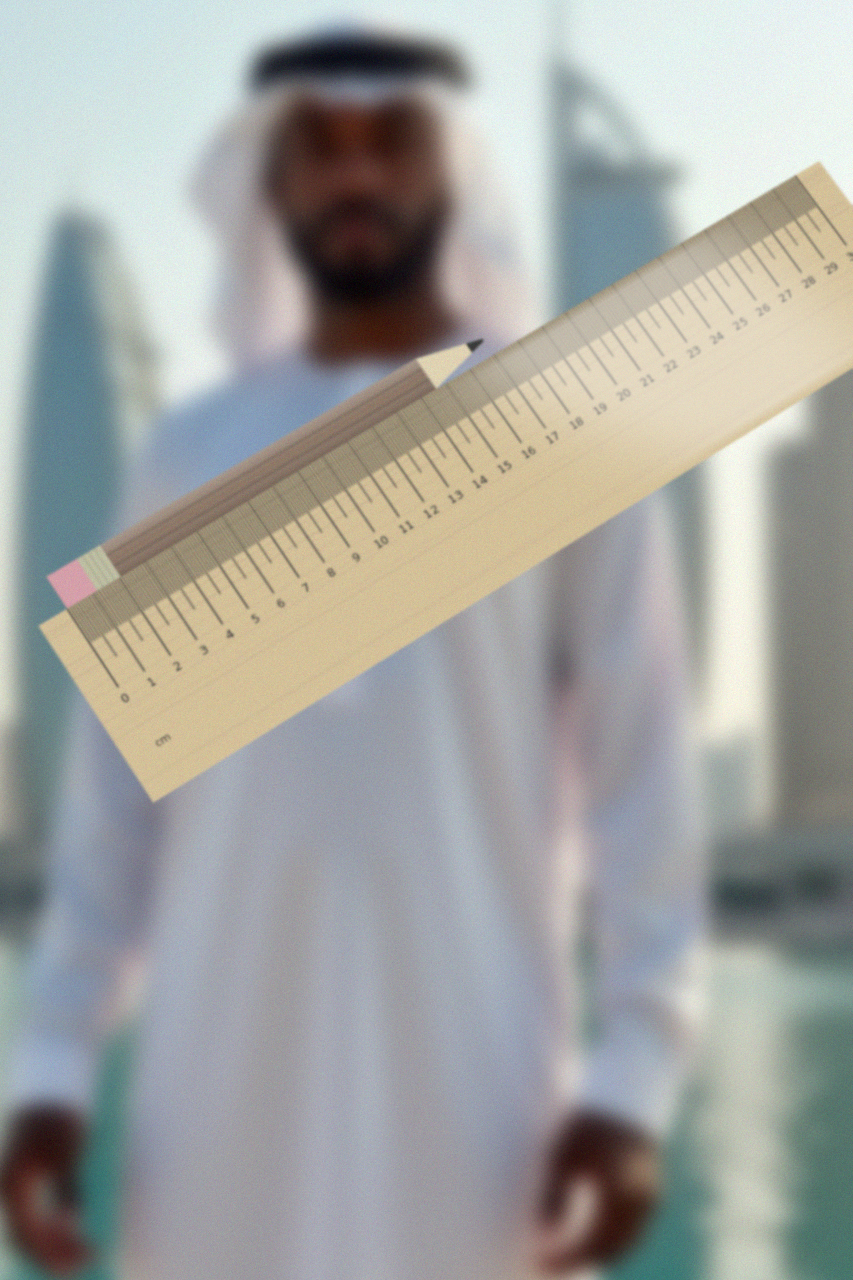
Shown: 17 cm
